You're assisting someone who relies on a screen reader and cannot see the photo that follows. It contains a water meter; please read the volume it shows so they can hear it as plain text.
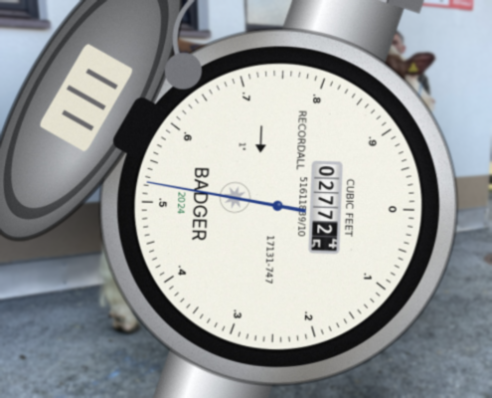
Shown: 27724.52 ft³
